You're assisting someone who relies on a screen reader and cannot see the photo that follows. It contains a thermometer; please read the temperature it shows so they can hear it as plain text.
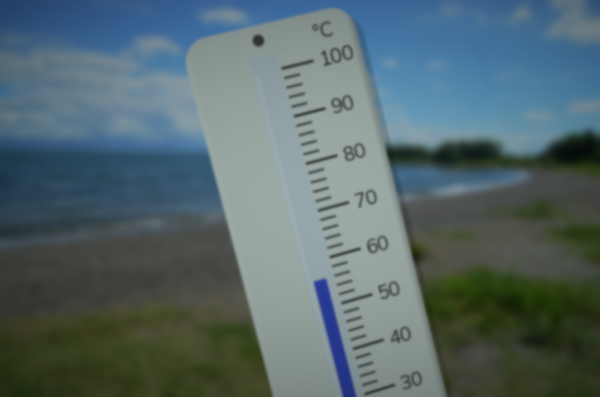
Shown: 56 °C
